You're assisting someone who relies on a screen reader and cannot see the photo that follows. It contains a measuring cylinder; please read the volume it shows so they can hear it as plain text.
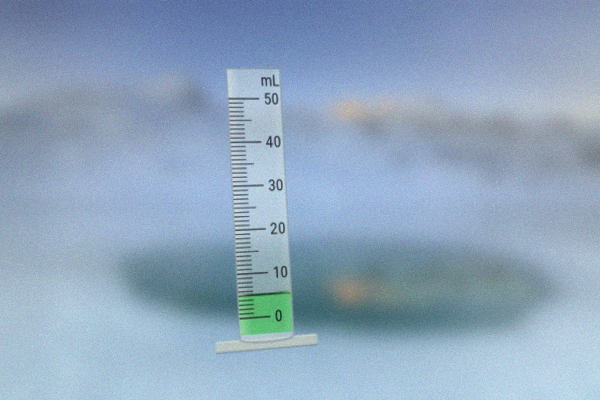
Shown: 5 mL
